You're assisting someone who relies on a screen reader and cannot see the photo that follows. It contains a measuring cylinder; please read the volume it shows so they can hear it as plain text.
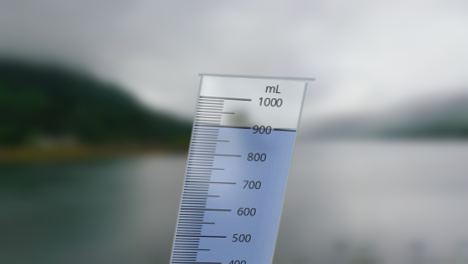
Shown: 900 mL
